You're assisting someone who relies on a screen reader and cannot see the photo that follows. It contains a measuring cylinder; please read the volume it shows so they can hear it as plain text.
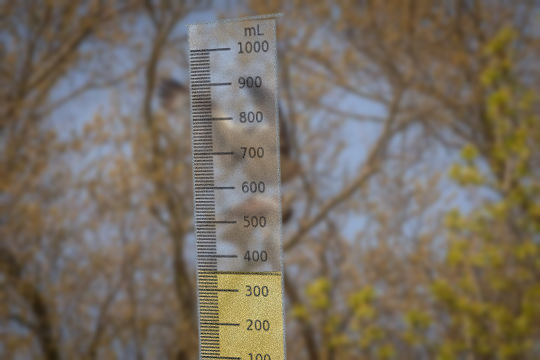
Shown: 350 mL
